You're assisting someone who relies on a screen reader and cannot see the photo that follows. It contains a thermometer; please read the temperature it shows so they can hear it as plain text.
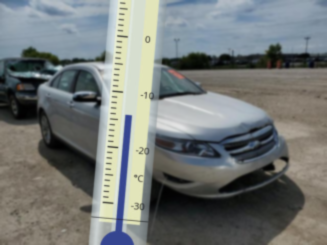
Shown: -14 °C
